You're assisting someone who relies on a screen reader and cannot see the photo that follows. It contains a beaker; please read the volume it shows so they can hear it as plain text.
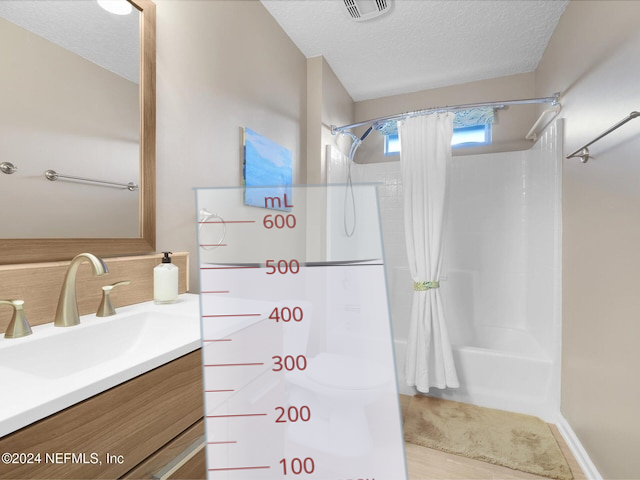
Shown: 500 mL
